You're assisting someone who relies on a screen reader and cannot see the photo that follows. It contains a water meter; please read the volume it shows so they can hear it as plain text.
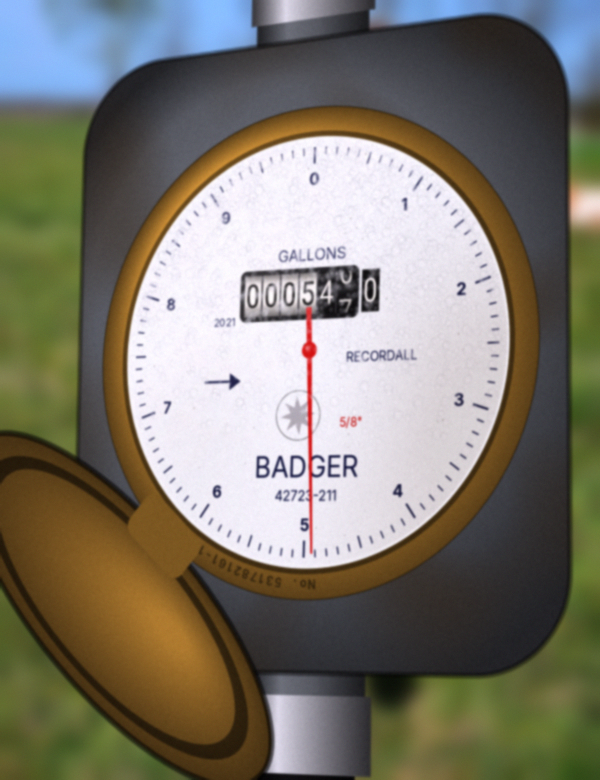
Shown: 5464.9 gal
